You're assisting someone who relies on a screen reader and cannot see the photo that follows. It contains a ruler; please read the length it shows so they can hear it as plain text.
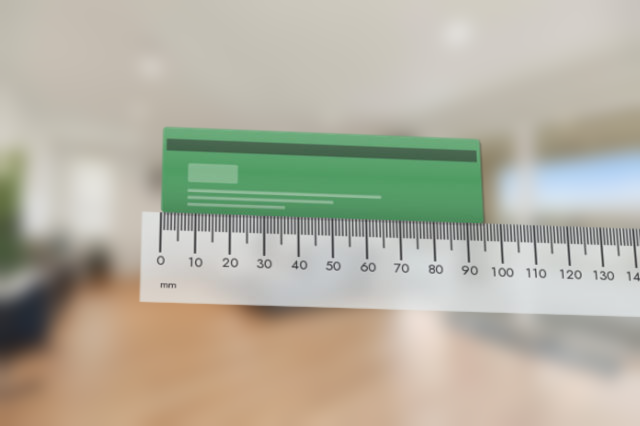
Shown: 95 mm
